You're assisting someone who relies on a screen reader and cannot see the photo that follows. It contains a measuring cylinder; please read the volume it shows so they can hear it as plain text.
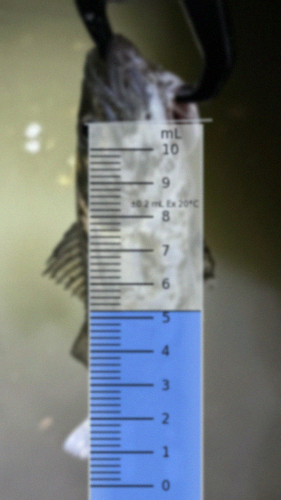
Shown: 5.2 mL
